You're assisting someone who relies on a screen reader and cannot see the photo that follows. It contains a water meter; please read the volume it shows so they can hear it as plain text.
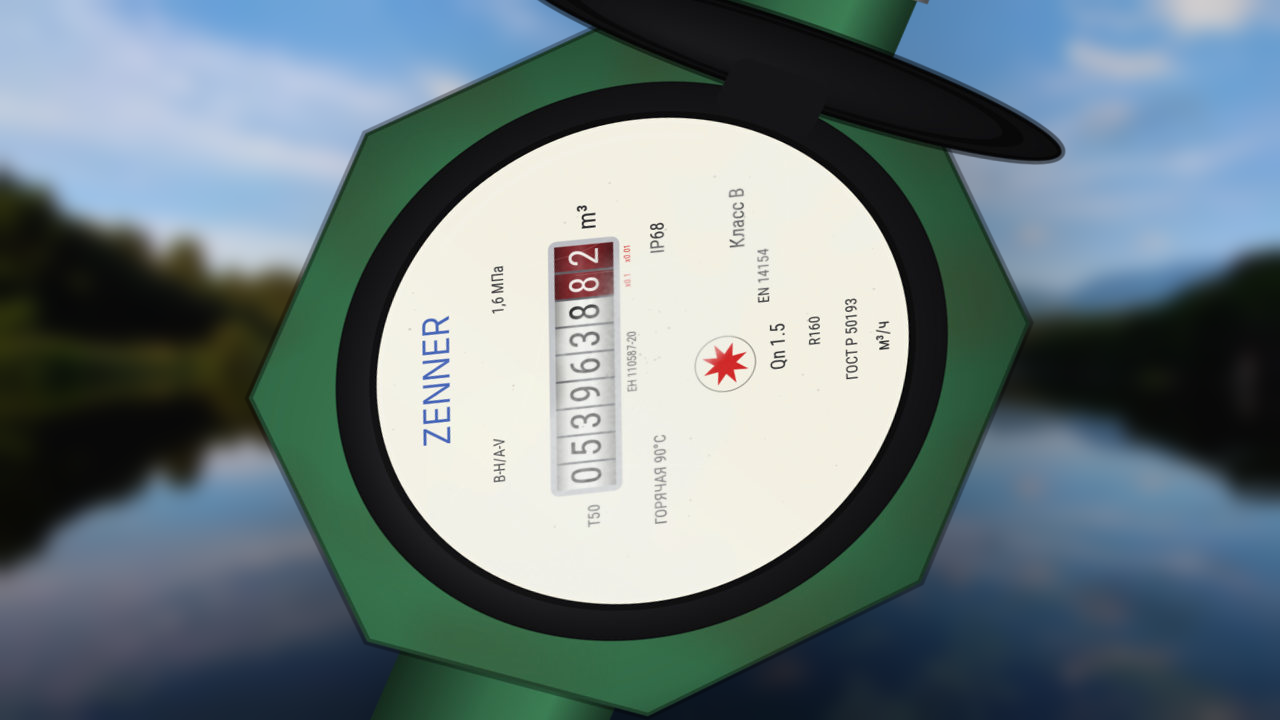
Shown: 539638.82 m³
